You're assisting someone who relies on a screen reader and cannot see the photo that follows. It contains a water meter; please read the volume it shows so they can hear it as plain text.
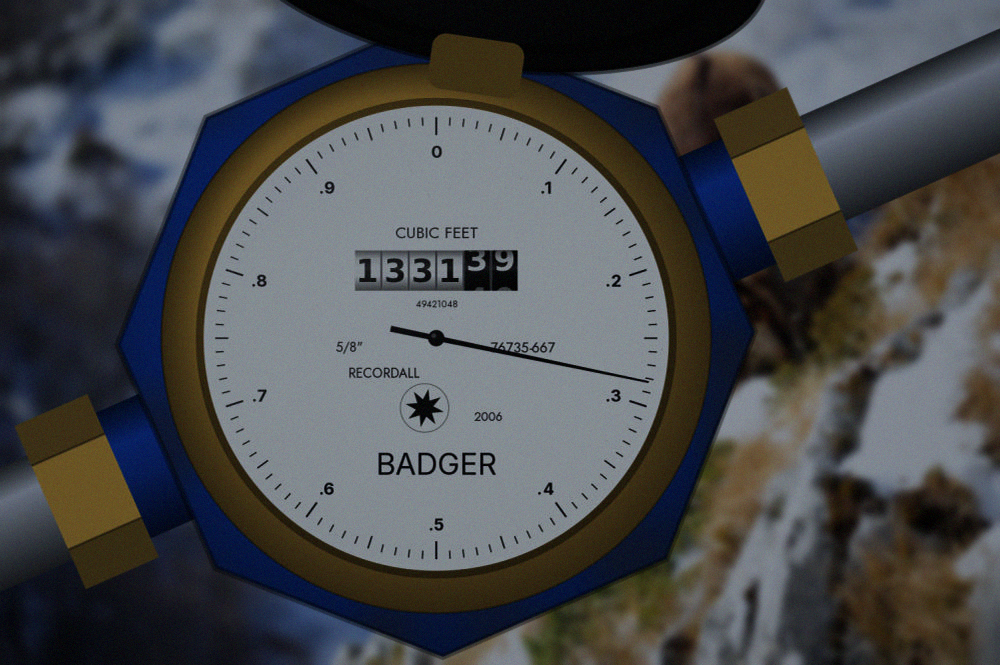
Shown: 133139.28 ft³
